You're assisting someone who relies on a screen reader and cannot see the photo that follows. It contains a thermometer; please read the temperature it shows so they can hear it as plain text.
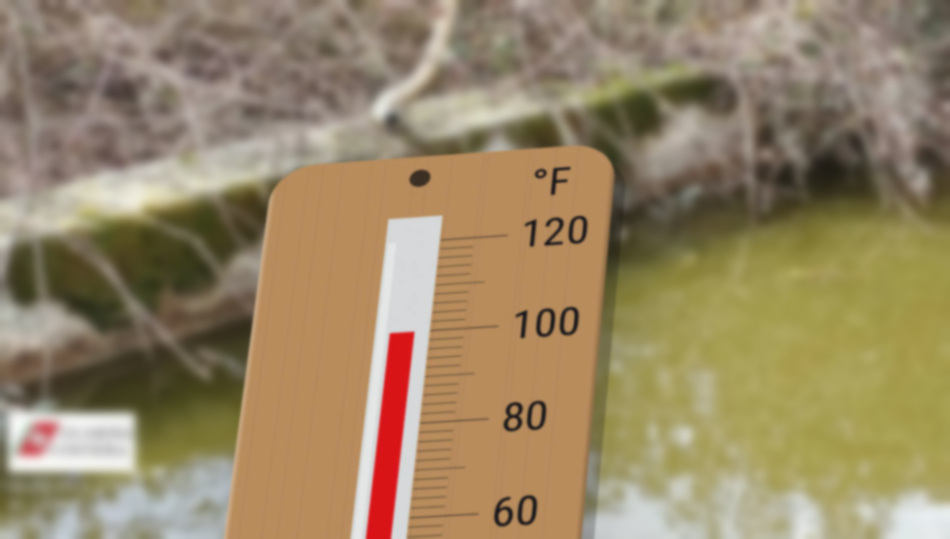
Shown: 100 °F
